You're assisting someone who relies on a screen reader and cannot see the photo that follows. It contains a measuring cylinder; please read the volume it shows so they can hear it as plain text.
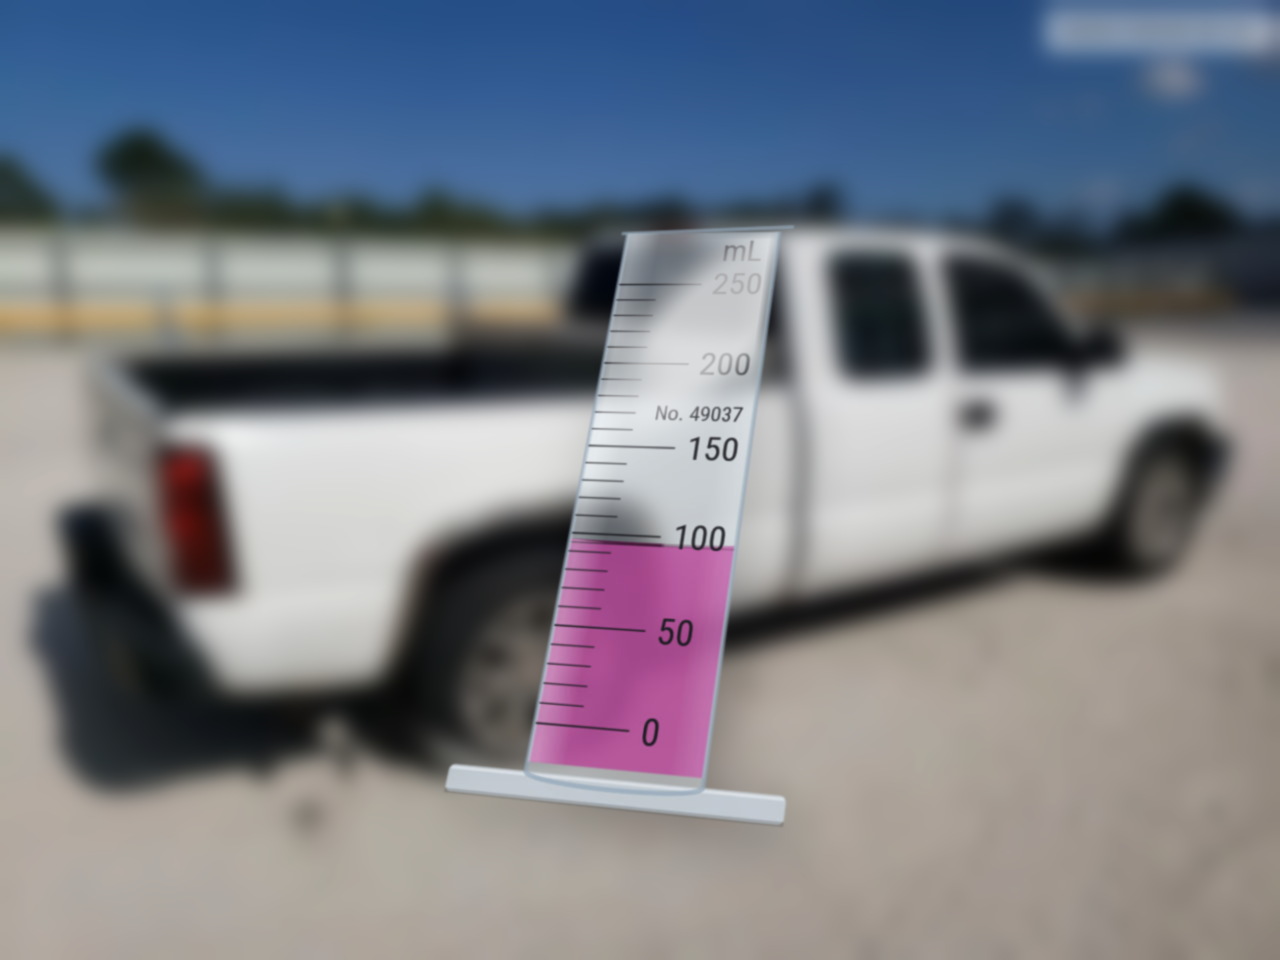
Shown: 95 mL
